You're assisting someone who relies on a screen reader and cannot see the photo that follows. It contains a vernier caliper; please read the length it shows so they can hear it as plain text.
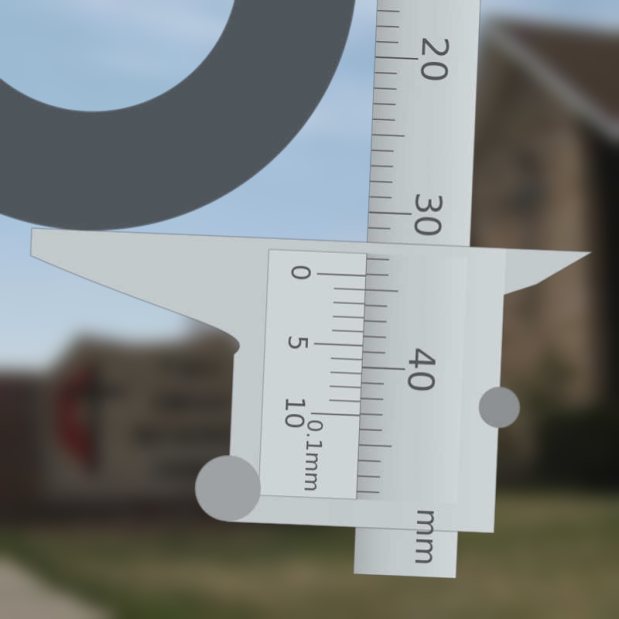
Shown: 34.1 mm
